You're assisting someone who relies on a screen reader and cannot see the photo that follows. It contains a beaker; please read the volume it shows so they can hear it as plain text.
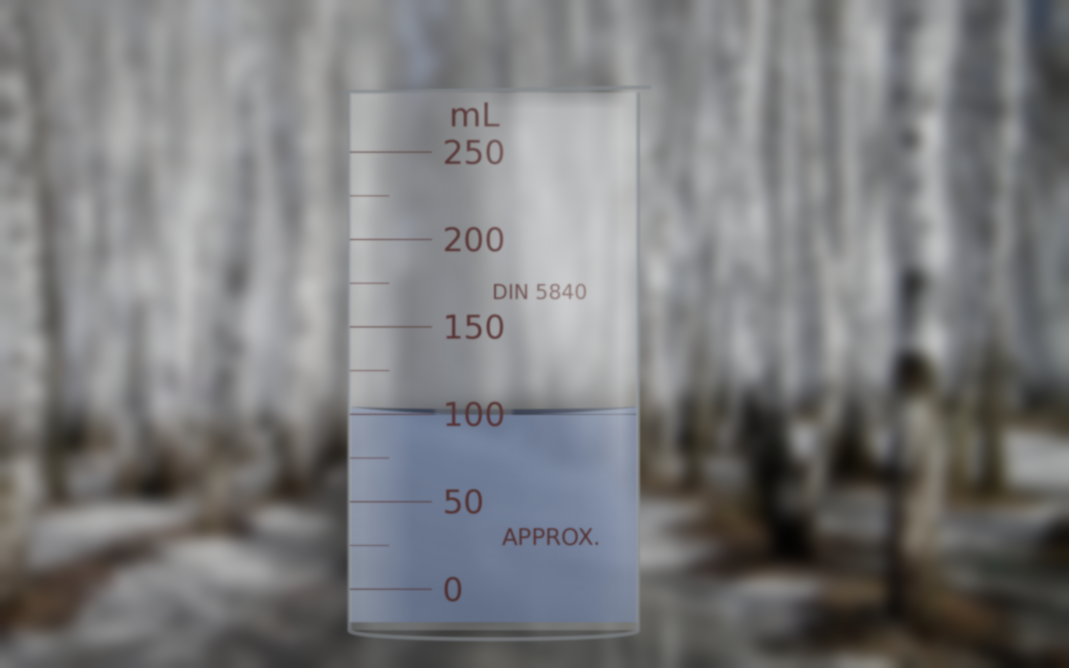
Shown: 100 mL
